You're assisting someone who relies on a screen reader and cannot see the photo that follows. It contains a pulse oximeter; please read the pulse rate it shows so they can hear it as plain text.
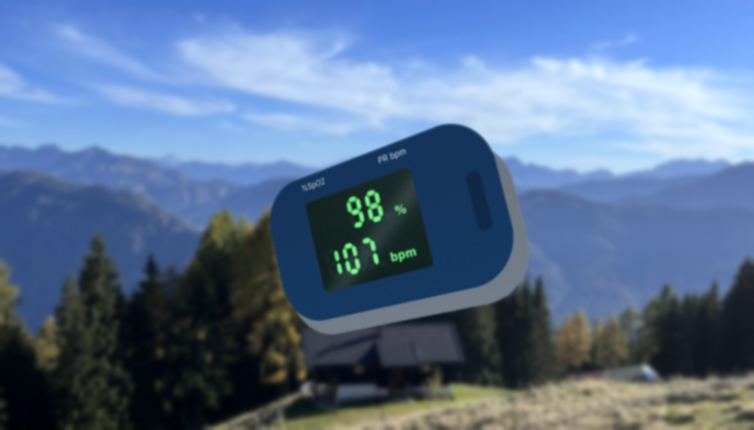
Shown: 107 bpm
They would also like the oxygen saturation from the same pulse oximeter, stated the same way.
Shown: 98 %
